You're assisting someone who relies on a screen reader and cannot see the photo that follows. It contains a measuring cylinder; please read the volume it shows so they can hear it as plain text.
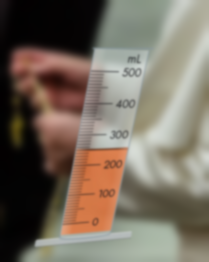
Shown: 250 mL
